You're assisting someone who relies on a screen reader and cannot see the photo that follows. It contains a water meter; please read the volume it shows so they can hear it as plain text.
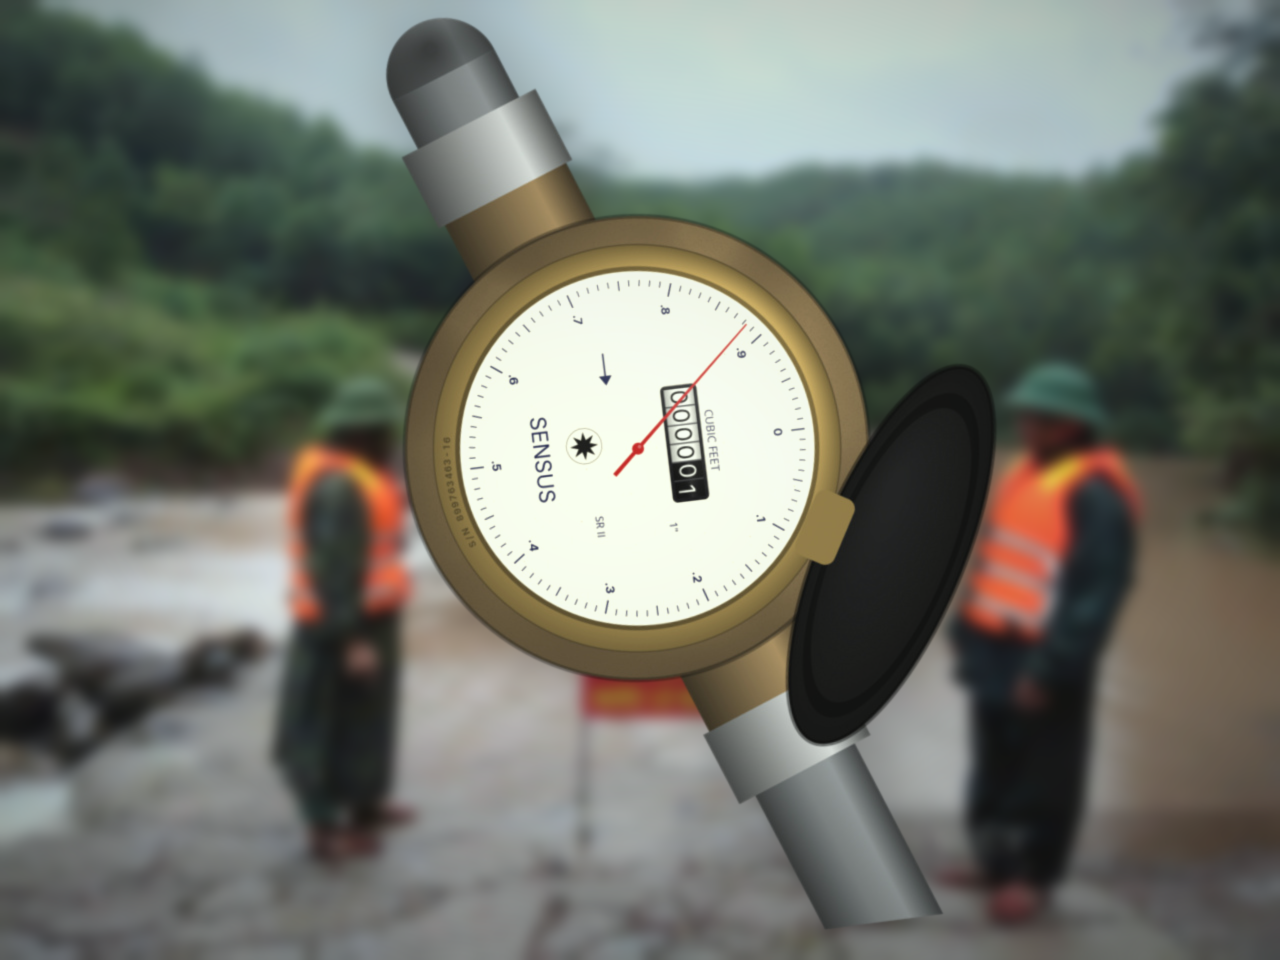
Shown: 0.88 ft³
